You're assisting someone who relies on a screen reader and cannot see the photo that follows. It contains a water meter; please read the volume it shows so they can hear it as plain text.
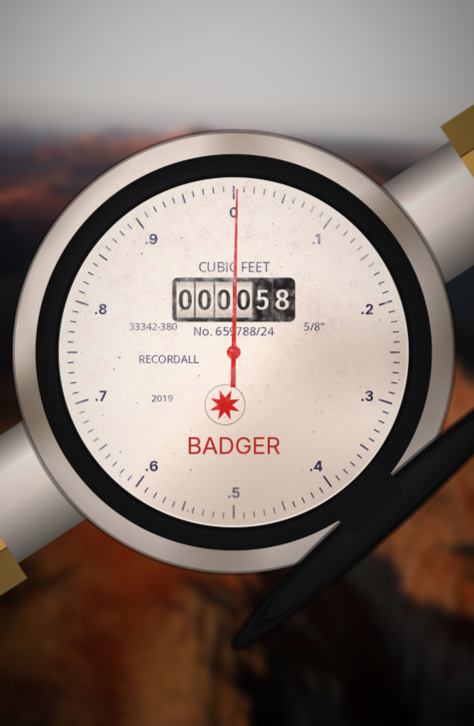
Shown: 58.00 ft³
